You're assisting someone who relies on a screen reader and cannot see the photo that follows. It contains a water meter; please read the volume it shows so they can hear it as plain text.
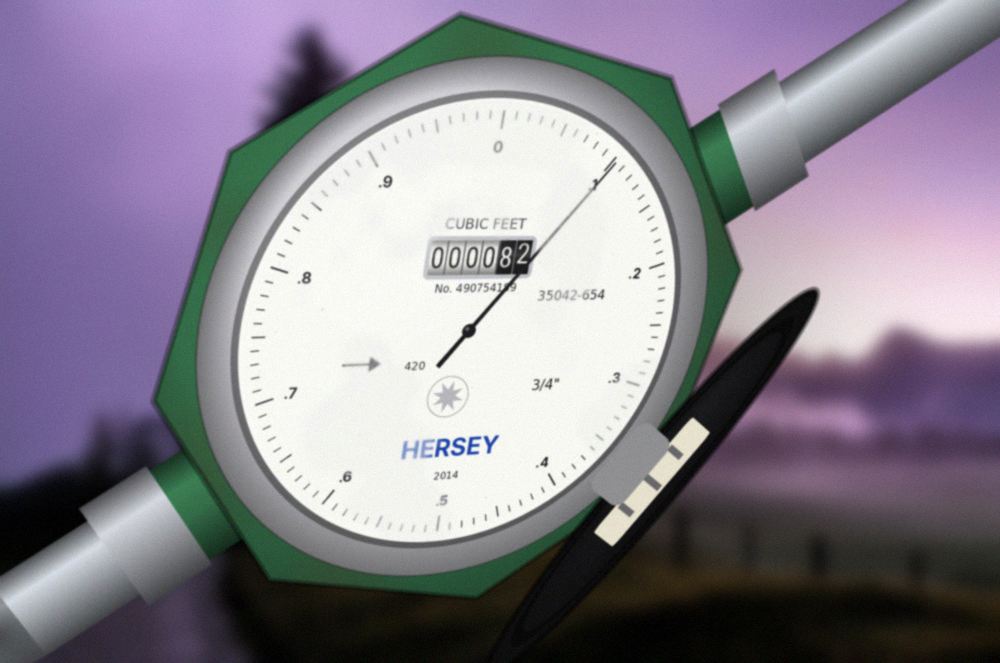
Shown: 82.10 ft³
